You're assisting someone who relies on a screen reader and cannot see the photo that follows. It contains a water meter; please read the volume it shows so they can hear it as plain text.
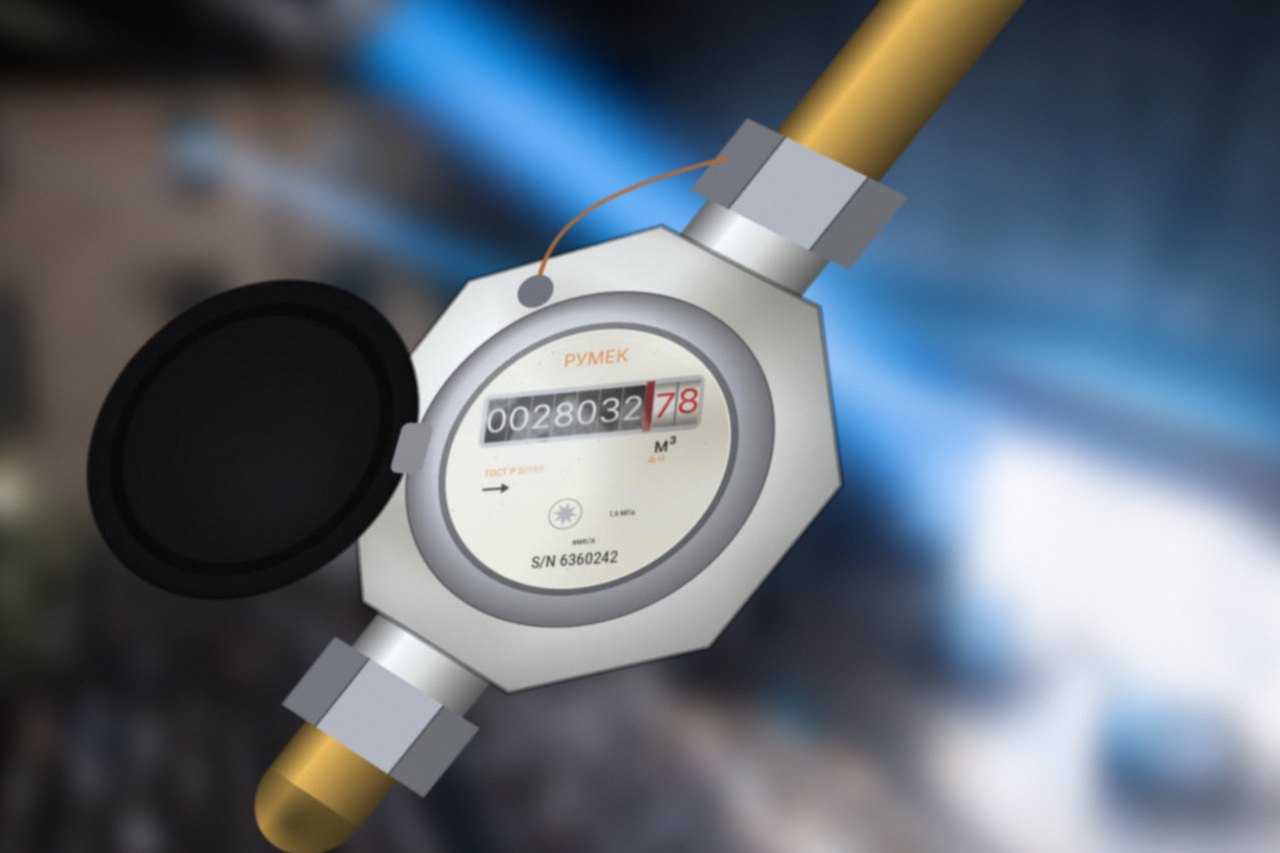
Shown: 28032.78 m³
